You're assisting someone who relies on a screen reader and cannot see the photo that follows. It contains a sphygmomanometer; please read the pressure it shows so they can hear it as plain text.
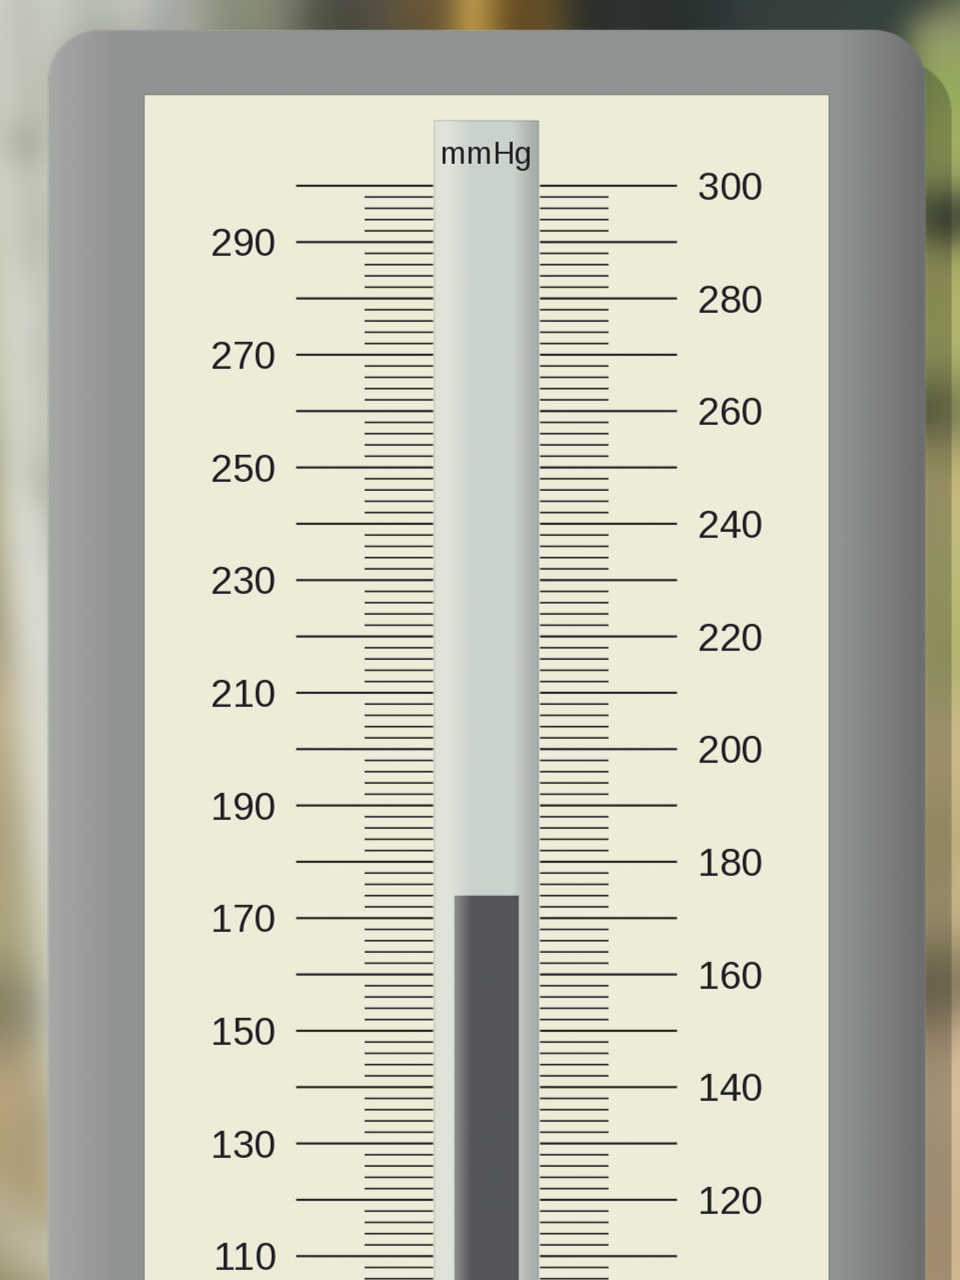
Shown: 174 mmHg
